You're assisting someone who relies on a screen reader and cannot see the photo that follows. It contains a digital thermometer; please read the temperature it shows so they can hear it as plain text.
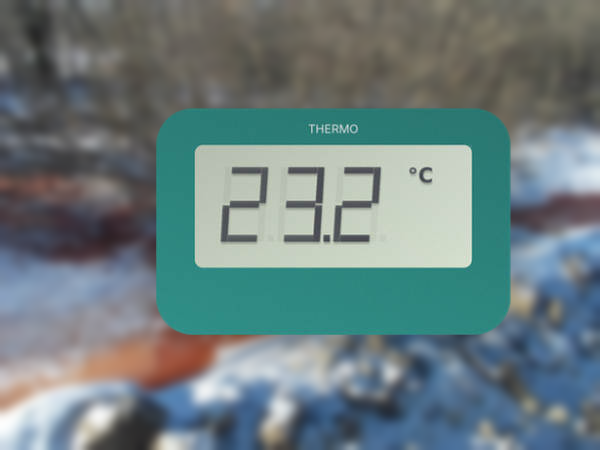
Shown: 23.2 °C
